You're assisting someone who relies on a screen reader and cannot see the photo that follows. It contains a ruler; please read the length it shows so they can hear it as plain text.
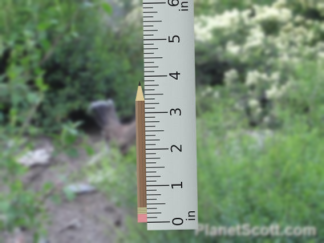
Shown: 3.875 in
